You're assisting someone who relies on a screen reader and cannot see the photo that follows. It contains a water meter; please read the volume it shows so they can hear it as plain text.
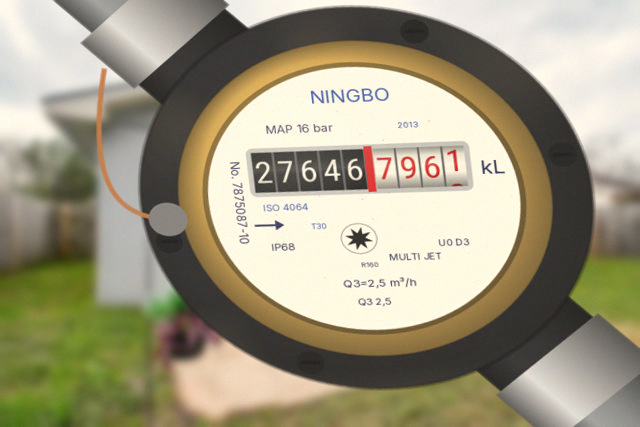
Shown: 27646.7961 kL
